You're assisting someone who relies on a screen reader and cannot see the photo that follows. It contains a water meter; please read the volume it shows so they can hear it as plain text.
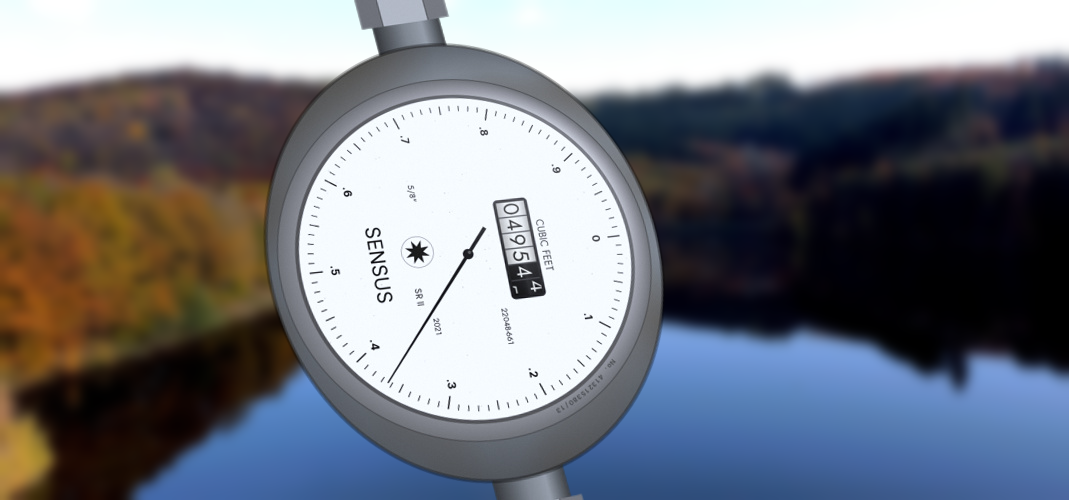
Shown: 49544.36 ft³
